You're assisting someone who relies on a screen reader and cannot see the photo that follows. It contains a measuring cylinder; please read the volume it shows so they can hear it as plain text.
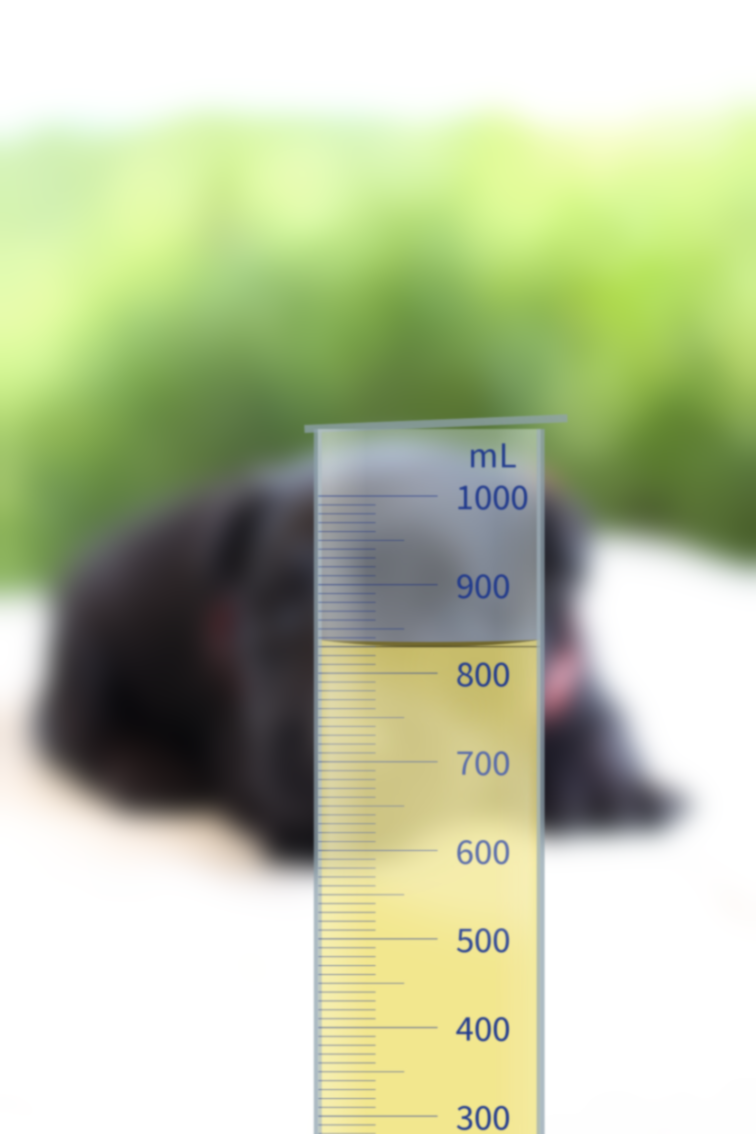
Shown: 830 mL
